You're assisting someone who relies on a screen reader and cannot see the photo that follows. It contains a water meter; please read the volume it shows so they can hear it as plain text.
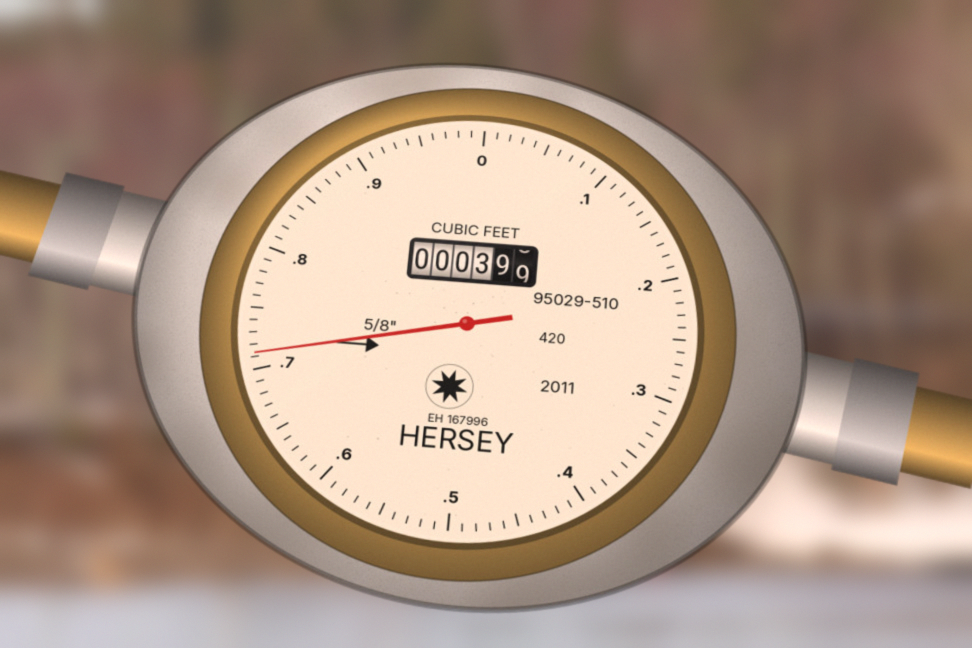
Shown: 398.71 ft³
